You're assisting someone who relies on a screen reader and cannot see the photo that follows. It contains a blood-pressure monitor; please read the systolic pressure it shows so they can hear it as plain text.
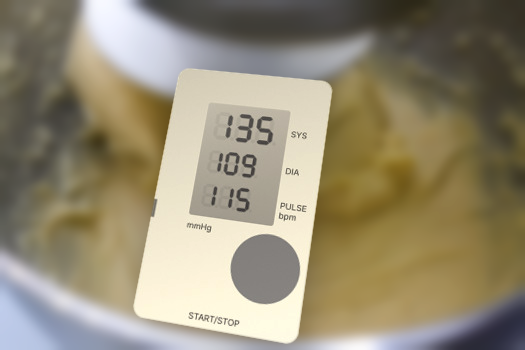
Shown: 135 mmHg
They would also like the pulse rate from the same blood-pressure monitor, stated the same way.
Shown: 115 bpm
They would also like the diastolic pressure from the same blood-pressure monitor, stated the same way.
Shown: 109 mmHg
